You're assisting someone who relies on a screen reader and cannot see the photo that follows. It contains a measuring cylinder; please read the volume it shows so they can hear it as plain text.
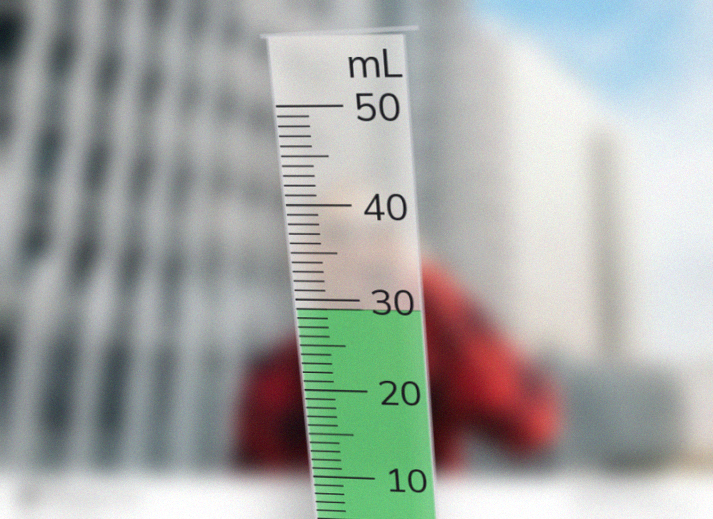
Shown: 29 mL
